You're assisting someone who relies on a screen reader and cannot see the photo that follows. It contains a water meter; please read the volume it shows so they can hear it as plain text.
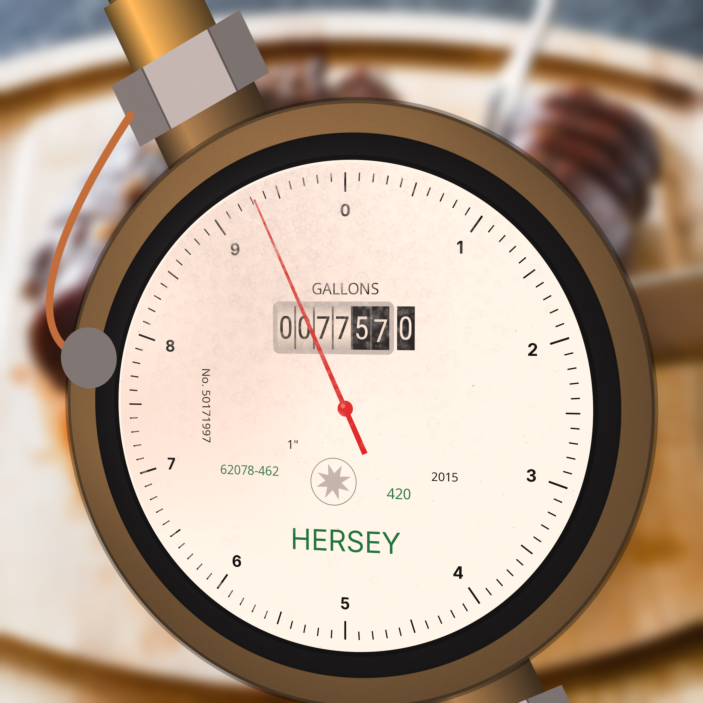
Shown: 77569.3 gal
